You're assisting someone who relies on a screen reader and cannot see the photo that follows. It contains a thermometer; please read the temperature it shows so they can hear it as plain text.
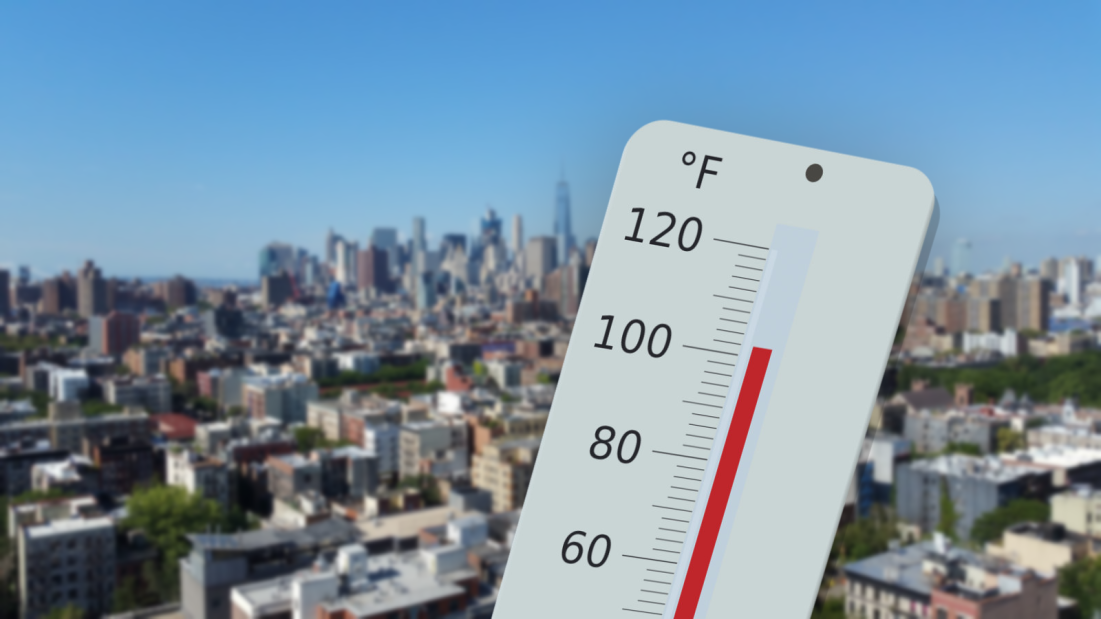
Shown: 102 °F
